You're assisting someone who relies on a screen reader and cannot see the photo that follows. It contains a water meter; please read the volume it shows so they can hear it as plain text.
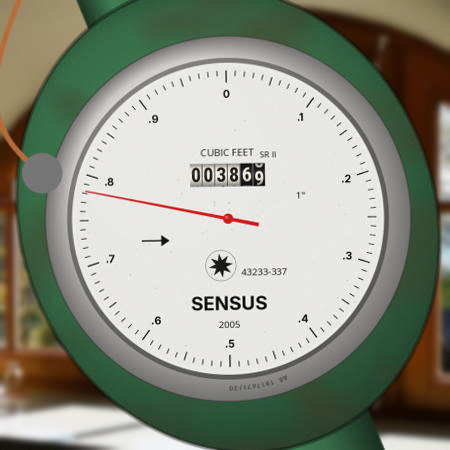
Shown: 3868.78 ft³
